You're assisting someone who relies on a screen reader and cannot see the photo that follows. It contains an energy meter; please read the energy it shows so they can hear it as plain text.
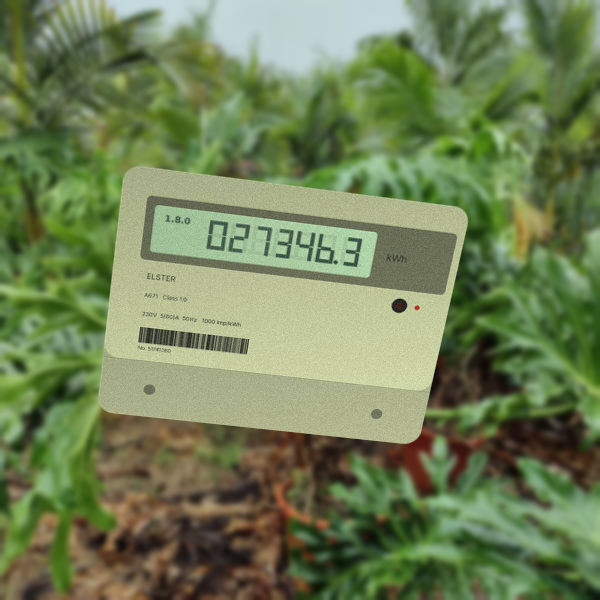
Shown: 27346.3 kWh
